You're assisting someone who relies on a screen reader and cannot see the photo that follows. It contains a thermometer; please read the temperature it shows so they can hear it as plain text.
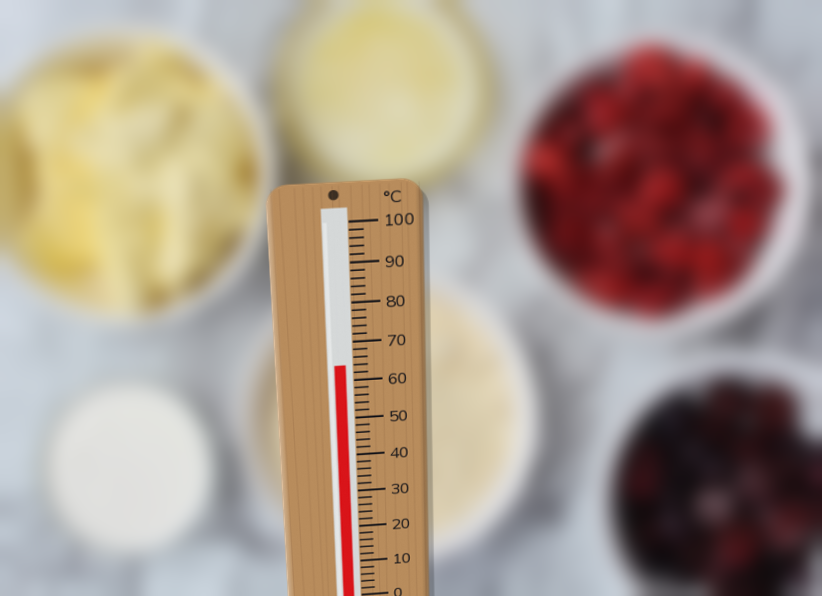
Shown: 64 °C
